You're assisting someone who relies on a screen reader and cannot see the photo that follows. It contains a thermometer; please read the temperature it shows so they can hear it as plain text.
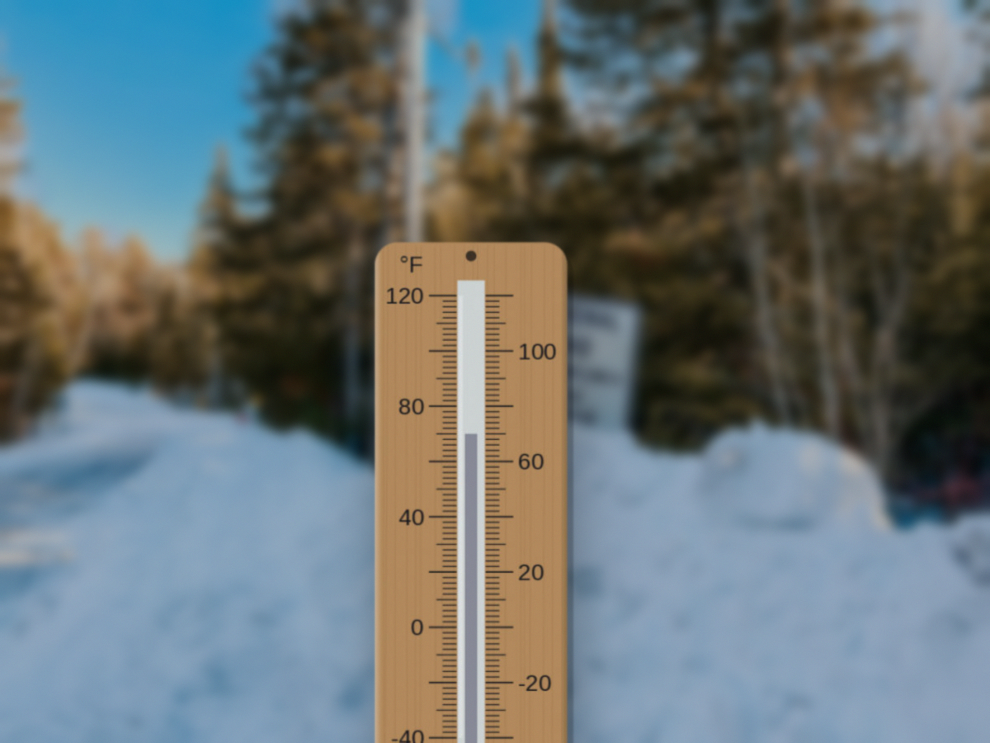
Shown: 70 °F
